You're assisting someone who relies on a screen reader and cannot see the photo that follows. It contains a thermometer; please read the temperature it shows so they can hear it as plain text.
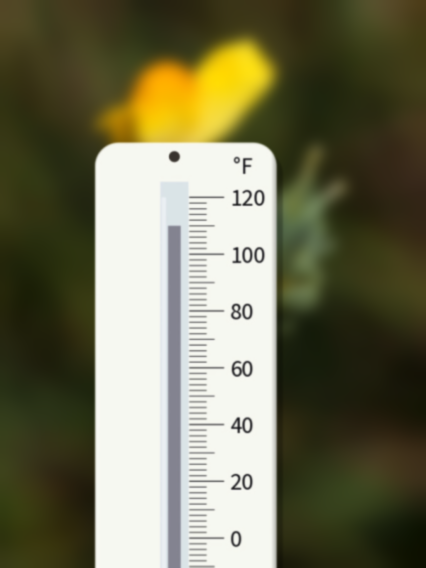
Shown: 110 °F
